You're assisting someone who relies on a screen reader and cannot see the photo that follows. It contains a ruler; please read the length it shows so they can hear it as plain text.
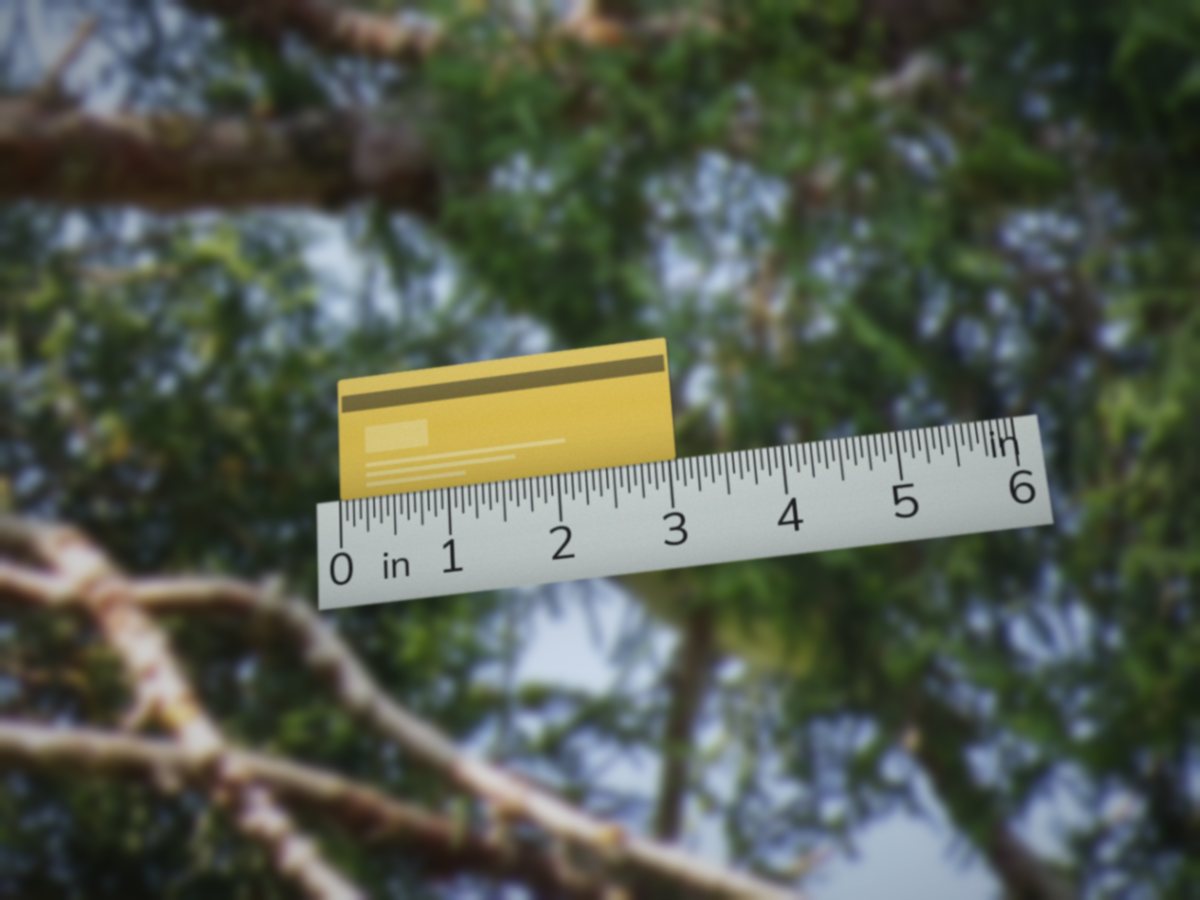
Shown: 3.0625 in
